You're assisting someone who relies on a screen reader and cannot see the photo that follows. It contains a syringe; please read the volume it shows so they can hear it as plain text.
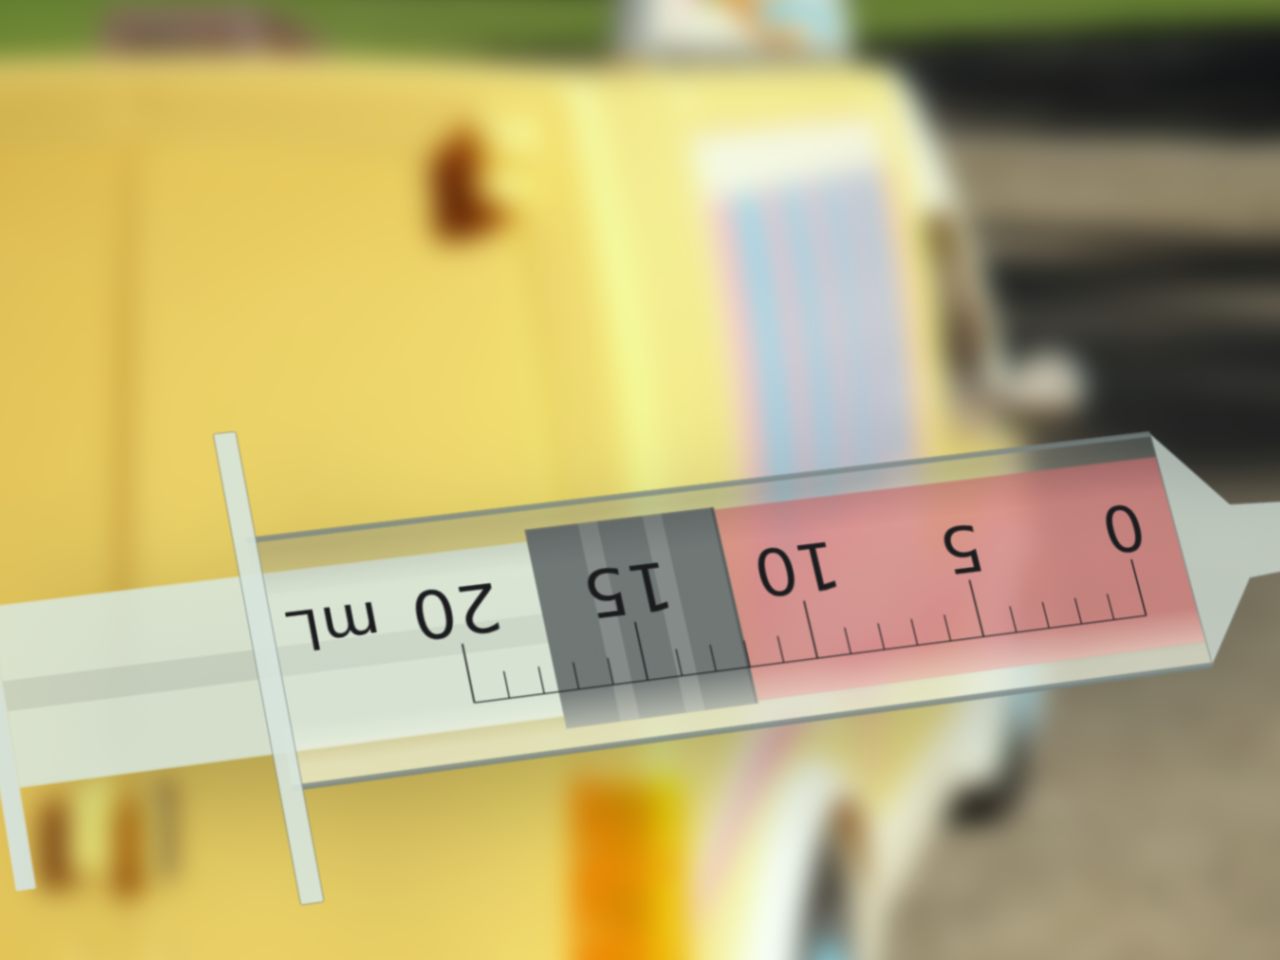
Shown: 12 mL
